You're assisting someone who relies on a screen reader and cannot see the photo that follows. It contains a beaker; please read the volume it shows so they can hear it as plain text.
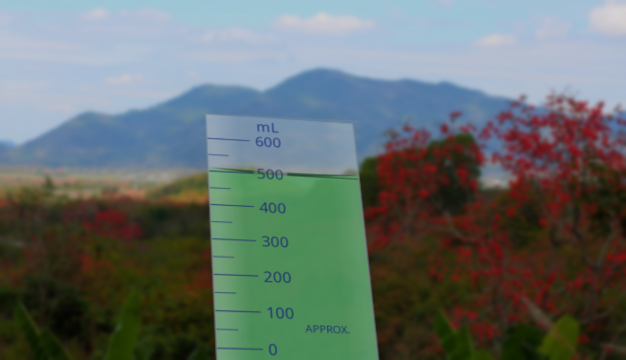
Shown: 500 mL
